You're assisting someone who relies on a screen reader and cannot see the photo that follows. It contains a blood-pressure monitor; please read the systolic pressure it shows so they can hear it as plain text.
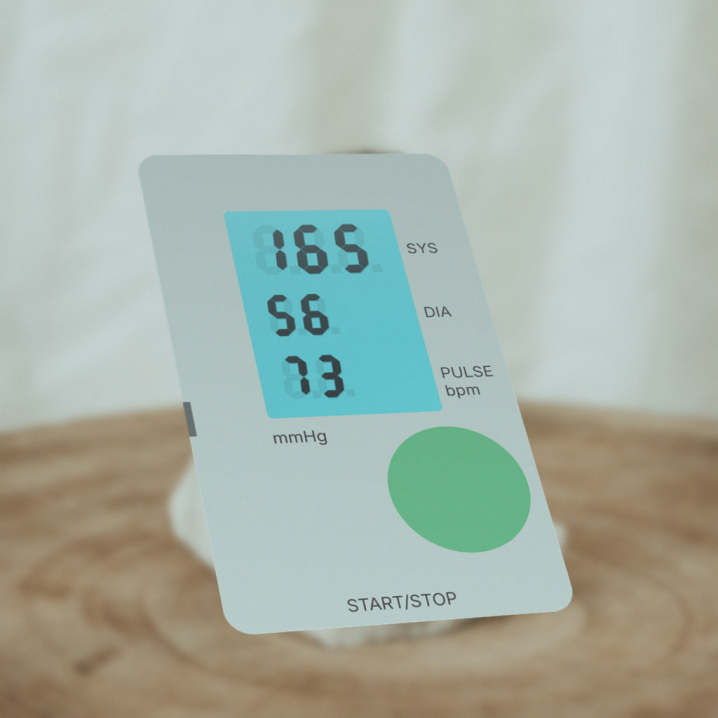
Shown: 165 mmHg
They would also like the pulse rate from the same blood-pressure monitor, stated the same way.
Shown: 73 bpm
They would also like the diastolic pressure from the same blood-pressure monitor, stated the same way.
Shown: 56 mmHg
